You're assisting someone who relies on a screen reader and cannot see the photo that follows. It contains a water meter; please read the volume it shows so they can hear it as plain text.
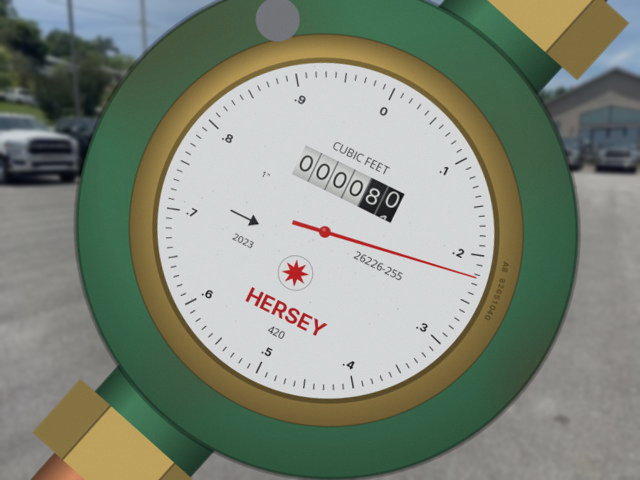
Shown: 80.22 ft³
